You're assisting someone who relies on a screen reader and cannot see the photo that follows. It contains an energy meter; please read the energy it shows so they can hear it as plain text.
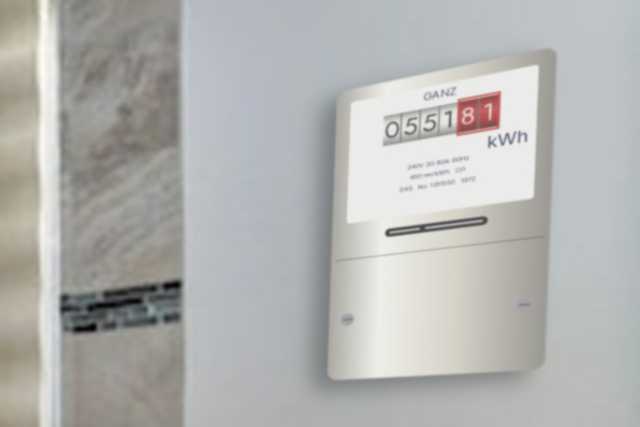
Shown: 551.81 kWh
